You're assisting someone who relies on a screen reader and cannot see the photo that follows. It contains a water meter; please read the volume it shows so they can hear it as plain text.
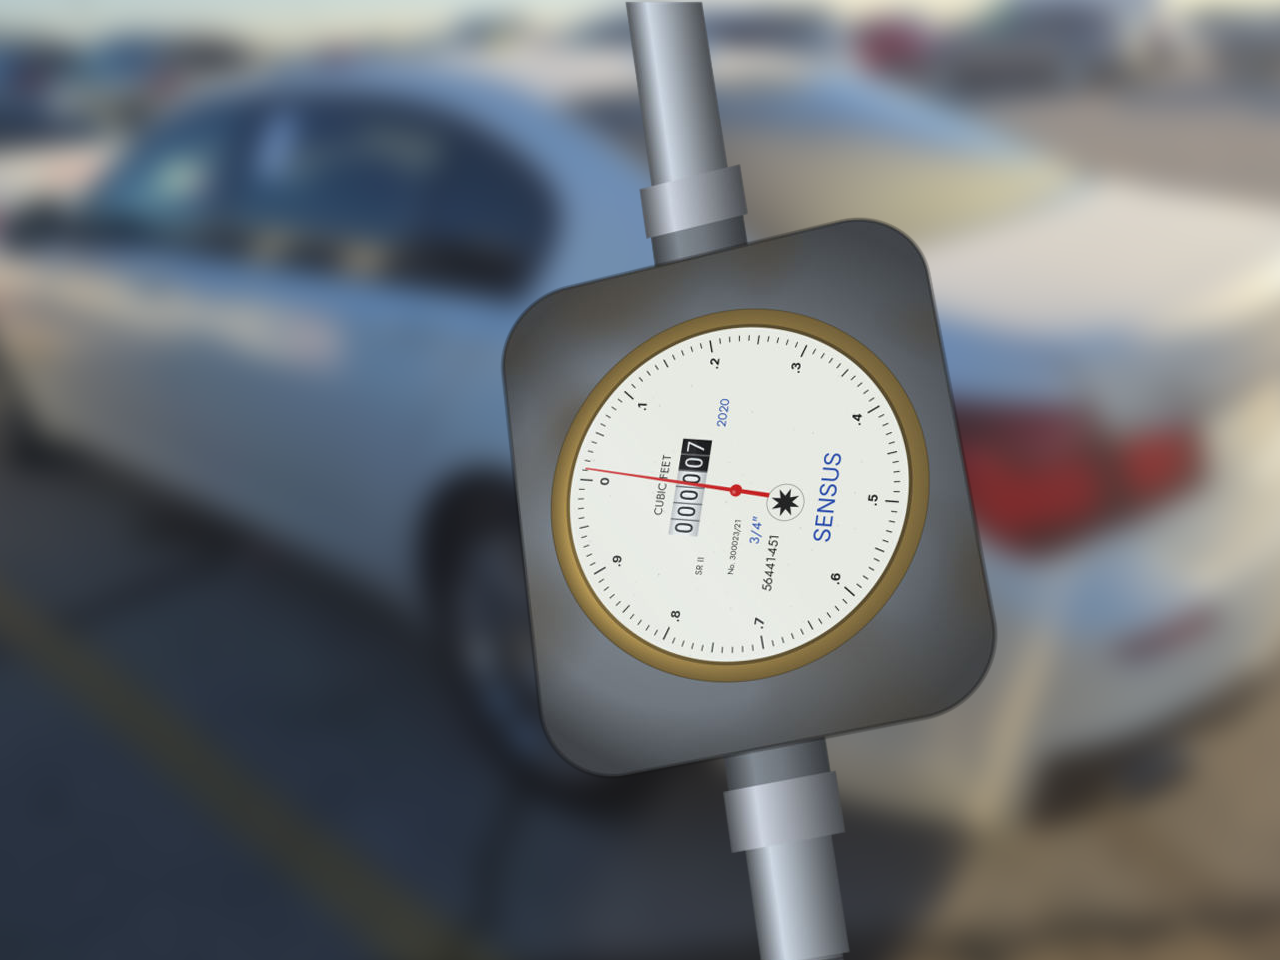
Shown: 7.01 ft³
